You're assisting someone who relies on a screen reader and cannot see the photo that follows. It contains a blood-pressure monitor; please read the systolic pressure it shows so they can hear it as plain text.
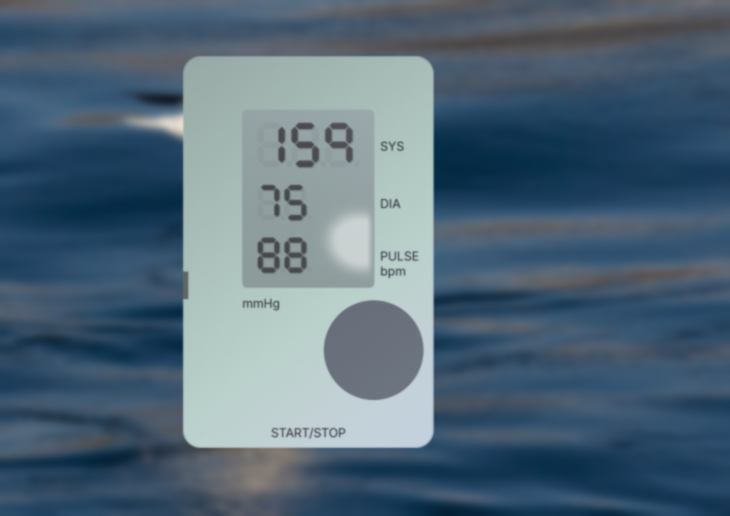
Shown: 159 mmHg
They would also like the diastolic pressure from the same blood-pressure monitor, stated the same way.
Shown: 75 mmHg
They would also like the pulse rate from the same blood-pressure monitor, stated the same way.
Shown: 88 bpm
